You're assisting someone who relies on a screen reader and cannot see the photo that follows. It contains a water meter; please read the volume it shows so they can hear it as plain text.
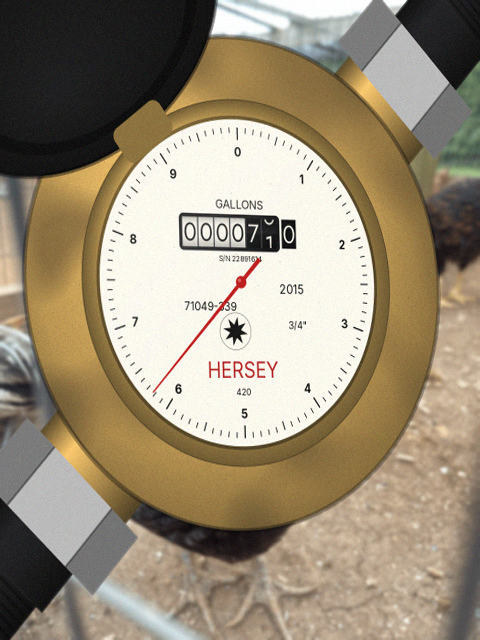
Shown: 706.2 gal
